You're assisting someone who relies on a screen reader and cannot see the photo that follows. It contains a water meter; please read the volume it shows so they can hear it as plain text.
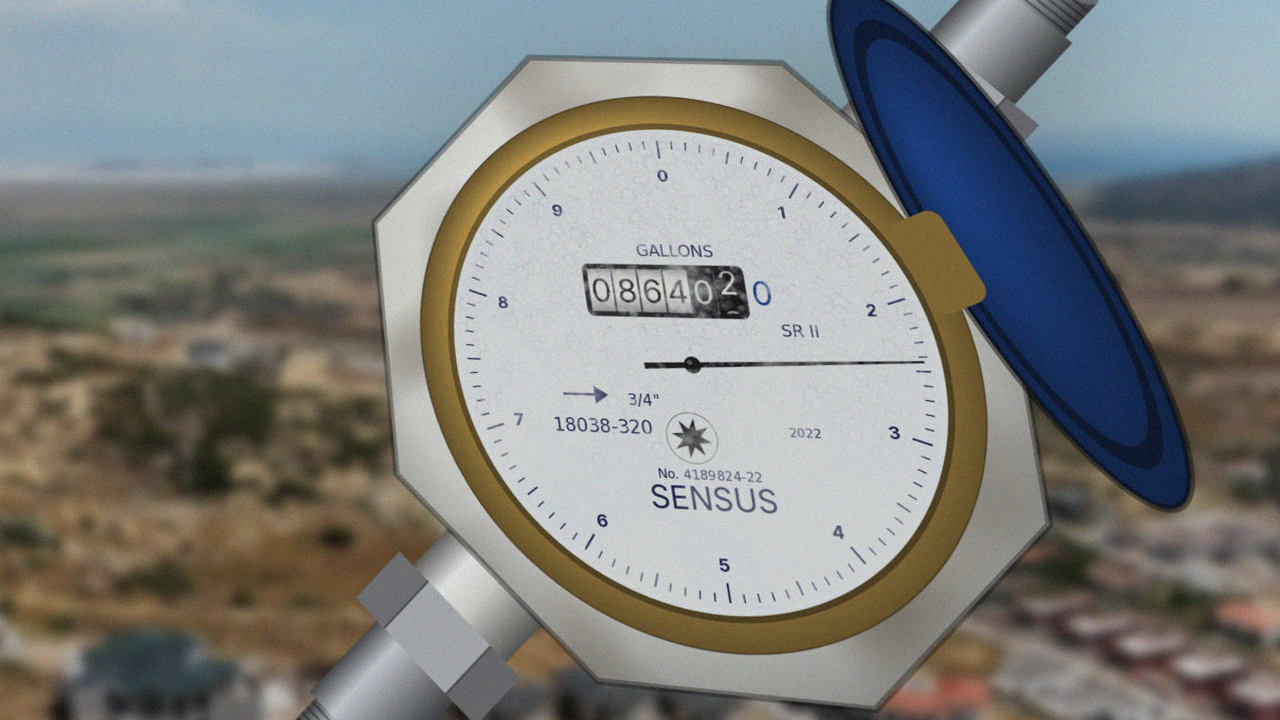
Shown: 864022.4 gal
